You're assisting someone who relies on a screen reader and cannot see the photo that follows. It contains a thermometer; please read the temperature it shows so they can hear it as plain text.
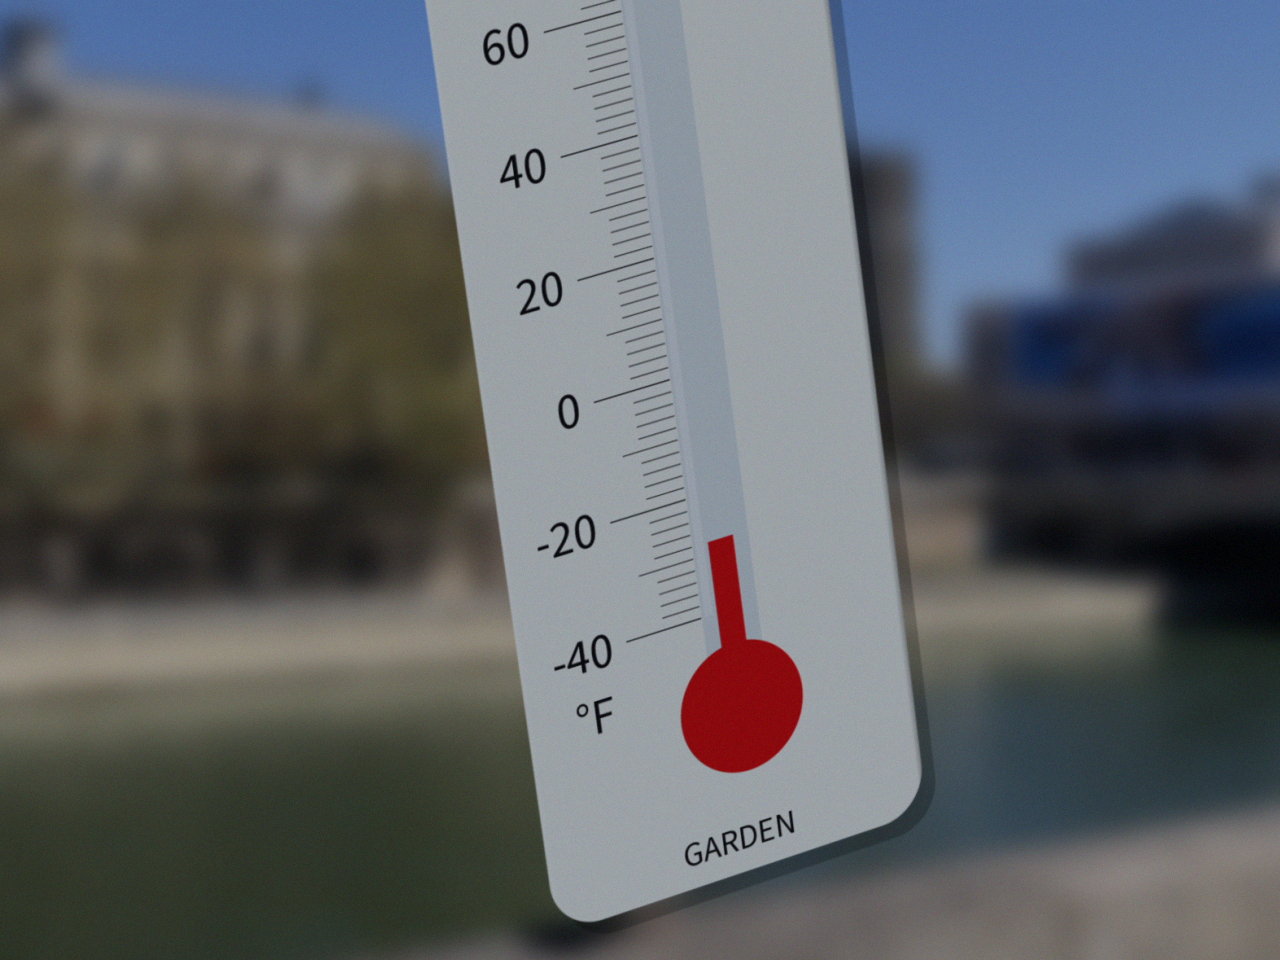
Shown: -28 °F
